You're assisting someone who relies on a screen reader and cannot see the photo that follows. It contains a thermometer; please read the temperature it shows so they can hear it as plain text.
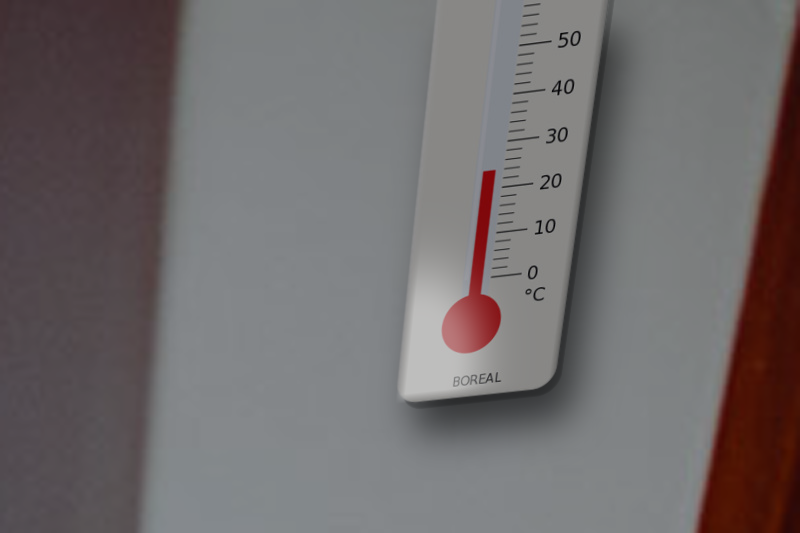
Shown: 24 °C
